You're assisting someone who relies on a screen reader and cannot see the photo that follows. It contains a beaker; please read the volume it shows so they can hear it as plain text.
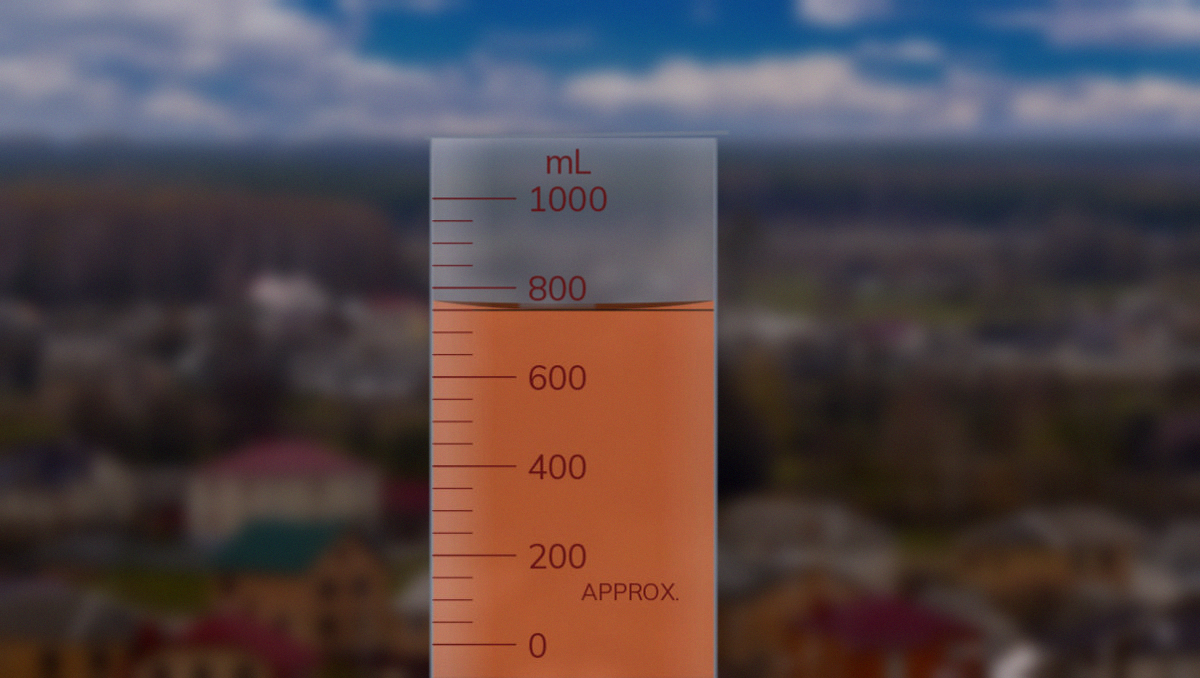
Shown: 750 mL
